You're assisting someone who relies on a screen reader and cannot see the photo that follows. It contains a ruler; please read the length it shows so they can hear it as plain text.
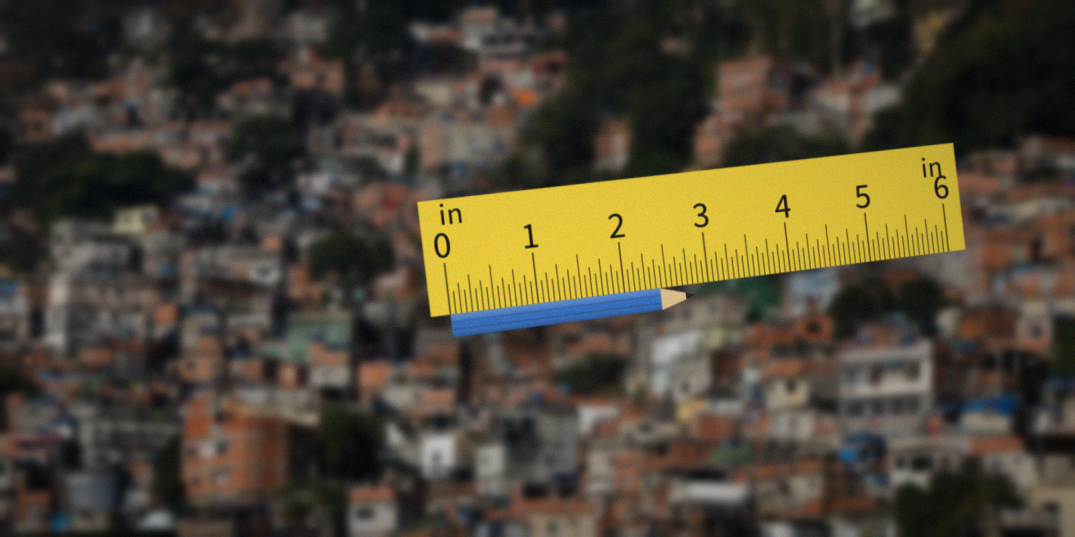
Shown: 2.8125 in
